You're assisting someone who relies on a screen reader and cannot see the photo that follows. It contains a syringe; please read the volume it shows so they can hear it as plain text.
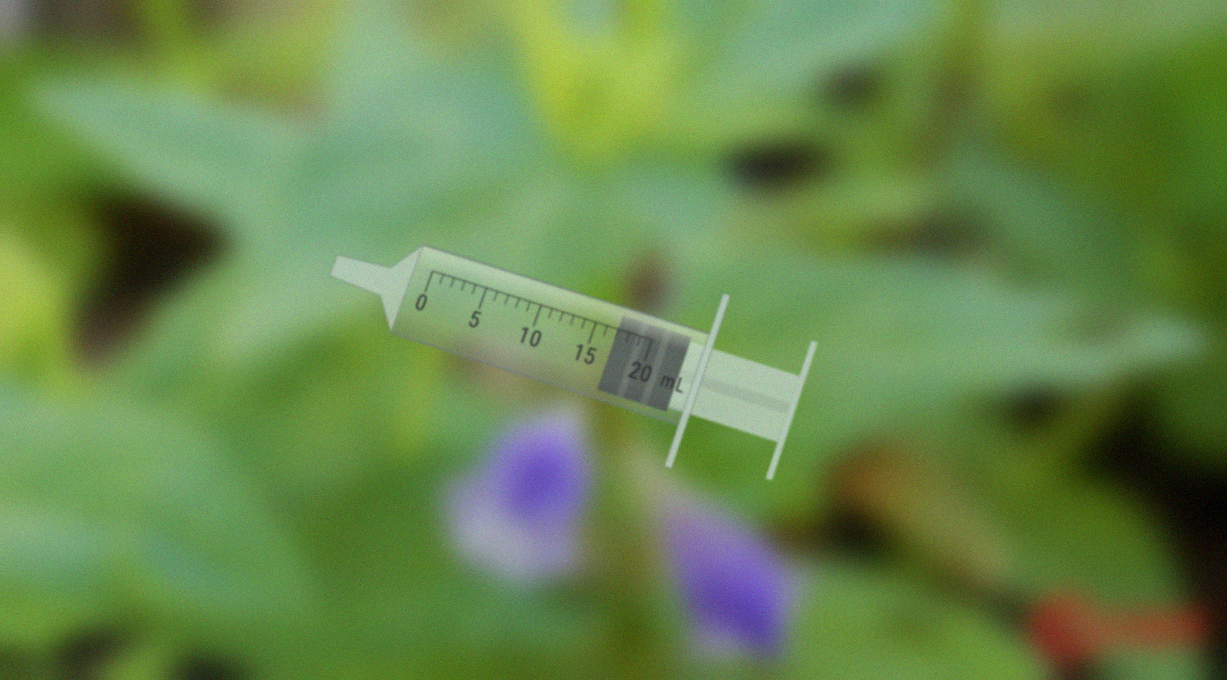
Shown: 17 mL
